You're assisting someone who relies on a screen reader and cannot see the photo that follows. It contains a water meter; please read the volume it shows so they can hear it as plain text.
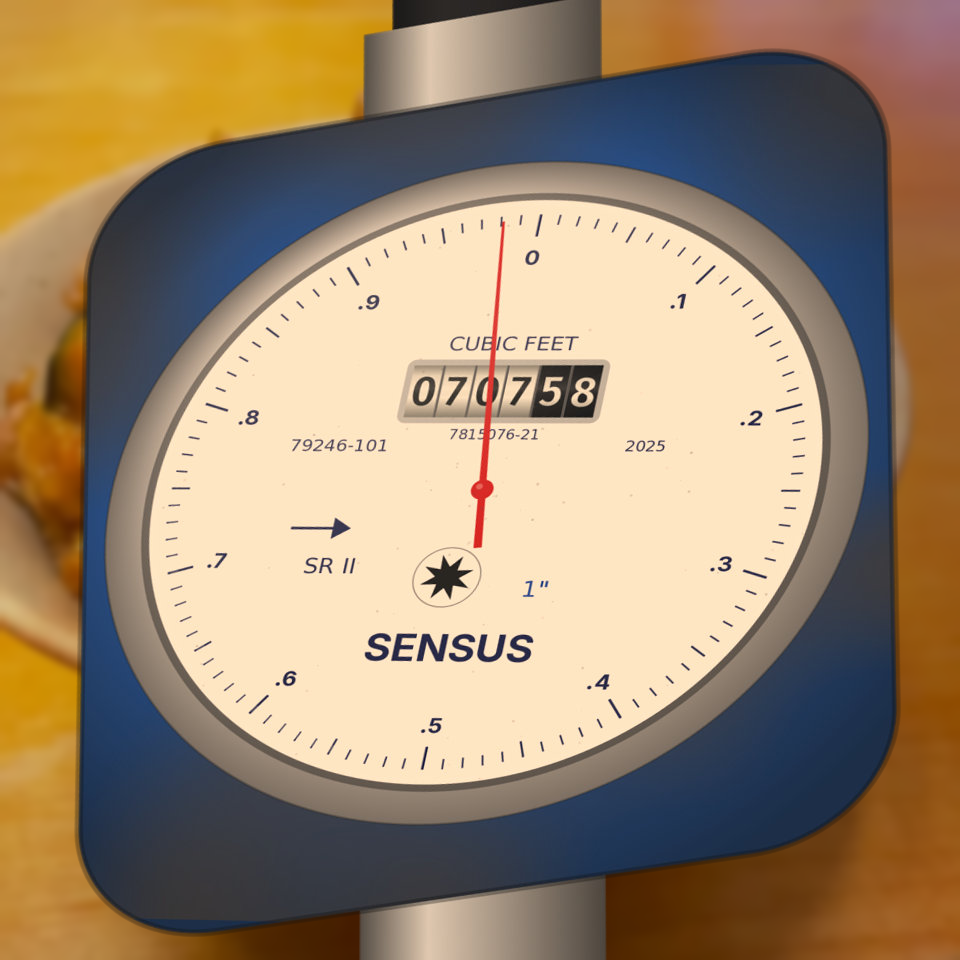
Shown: 70757.98 ft³
